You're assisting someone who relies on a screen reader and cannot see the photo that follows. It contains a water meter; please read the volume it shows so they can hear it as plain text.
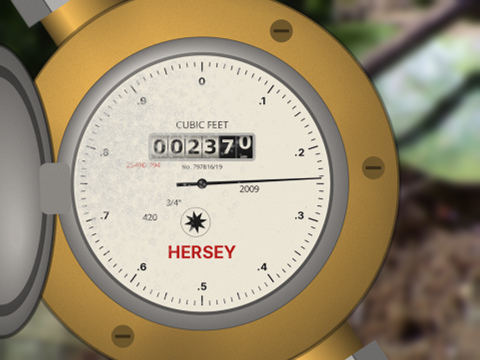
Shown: 2370.24 ft³
